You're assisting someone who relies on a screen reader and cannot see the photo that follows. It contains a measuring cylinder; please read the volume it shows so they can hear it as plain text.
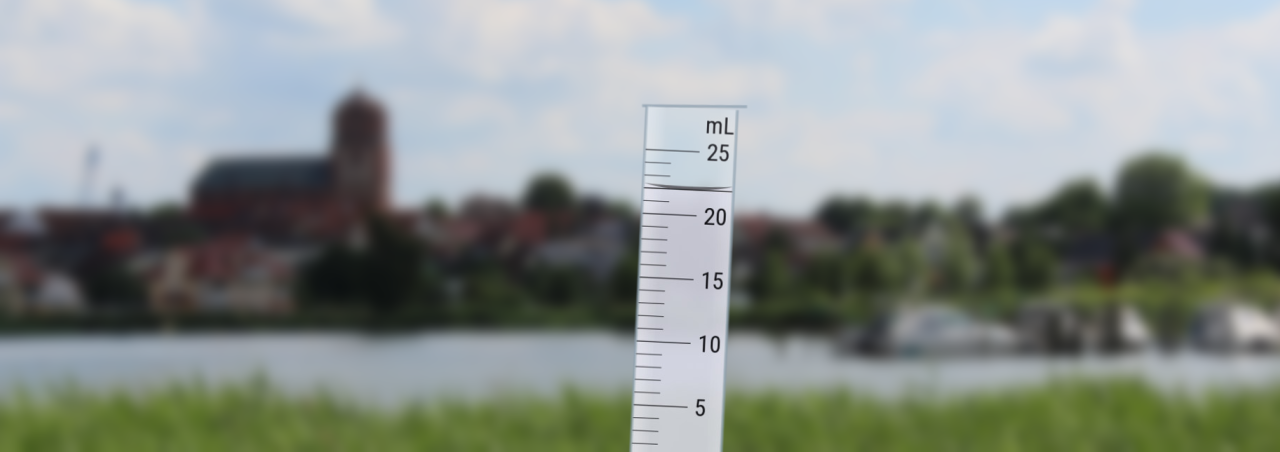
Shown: 22 mL
